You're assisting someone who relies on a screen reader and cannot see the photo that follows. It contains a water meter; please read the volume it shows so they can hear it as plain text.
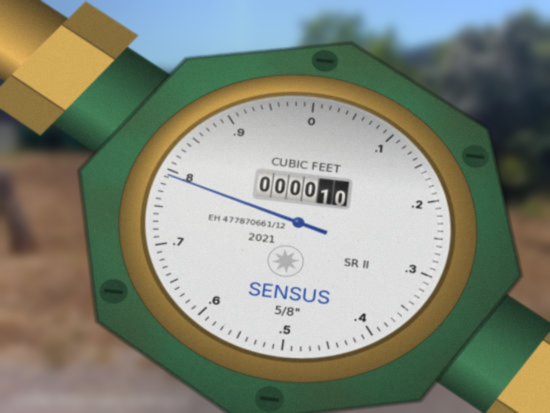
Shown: 9.79 ft³
